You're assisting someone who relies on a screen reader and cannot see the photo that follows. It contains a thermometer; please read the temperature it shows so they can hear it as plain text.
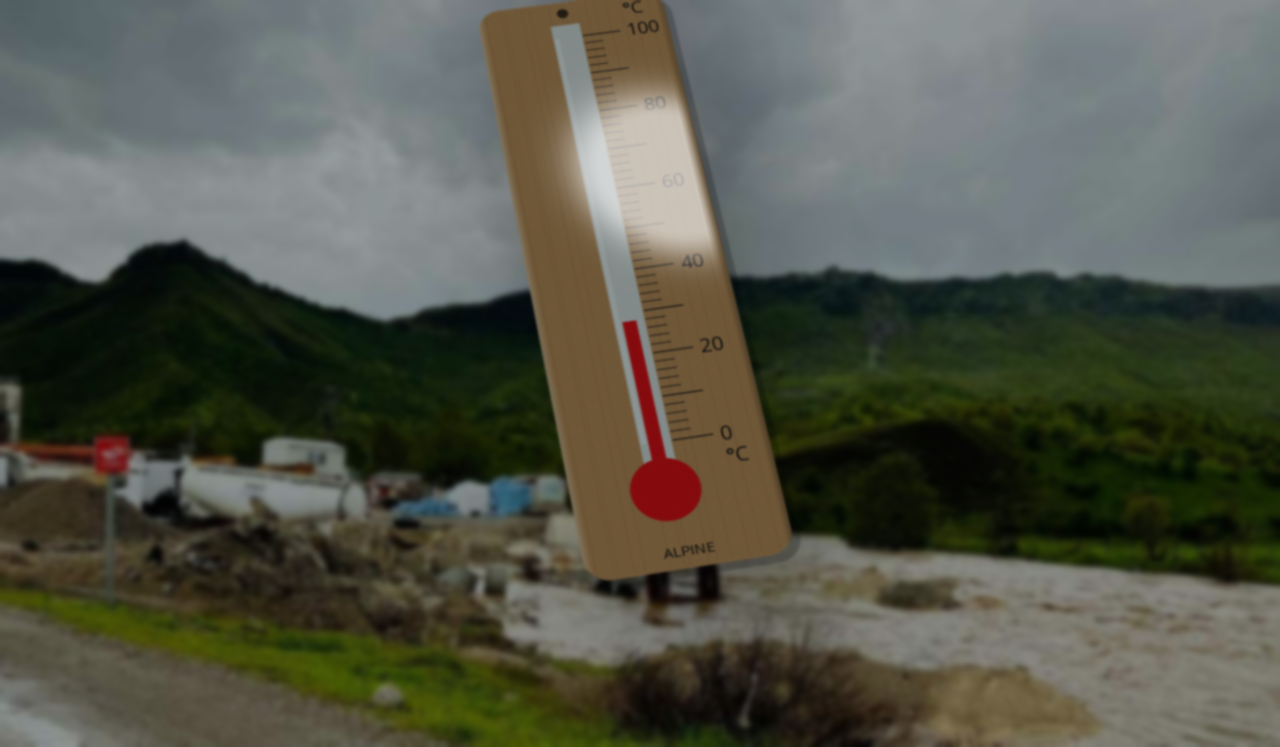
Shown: 28 °C
